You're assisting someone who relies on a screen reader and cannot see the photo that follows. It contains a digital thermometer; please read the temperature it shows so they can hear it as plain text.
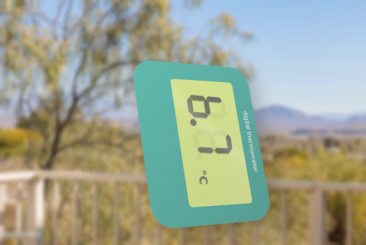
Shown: 6.7 °C
